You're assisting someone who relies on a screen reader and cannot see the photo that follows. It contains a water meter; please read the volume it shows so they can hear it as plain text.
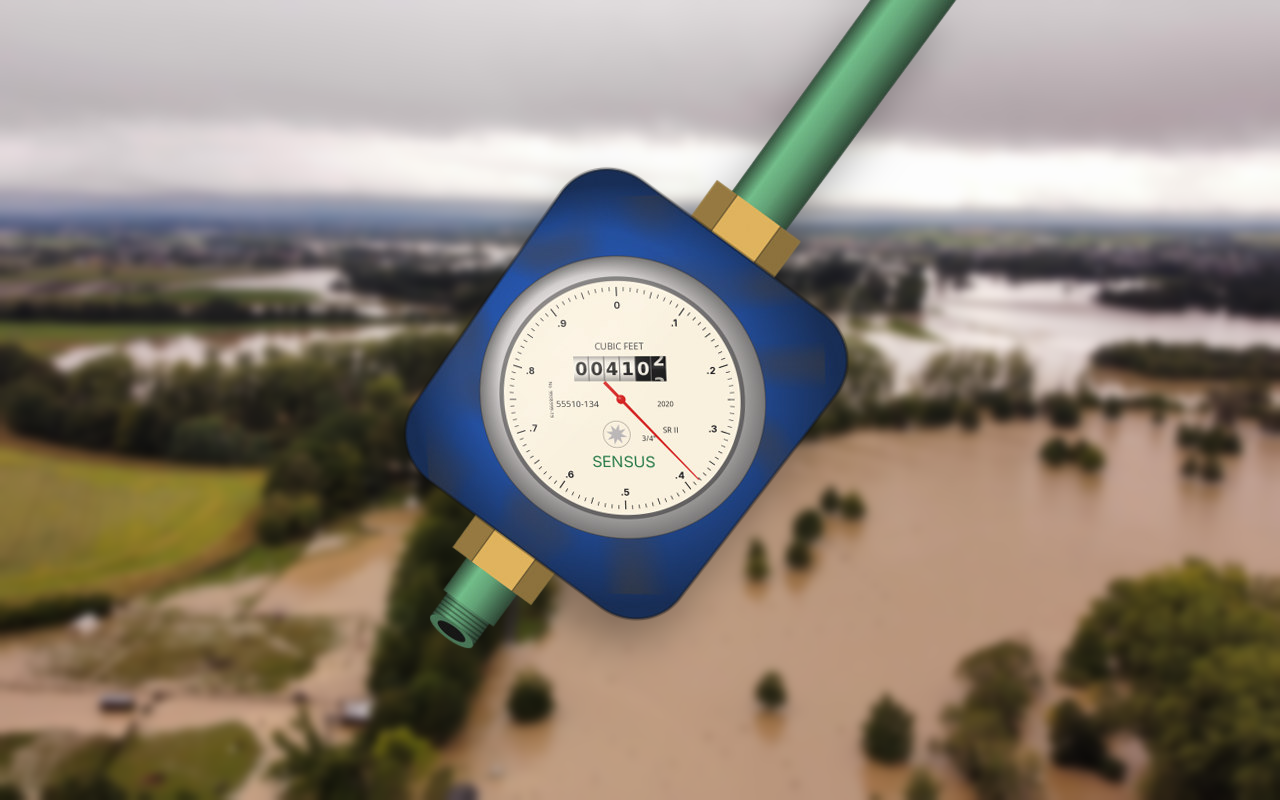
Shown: 4102.38 ft³
